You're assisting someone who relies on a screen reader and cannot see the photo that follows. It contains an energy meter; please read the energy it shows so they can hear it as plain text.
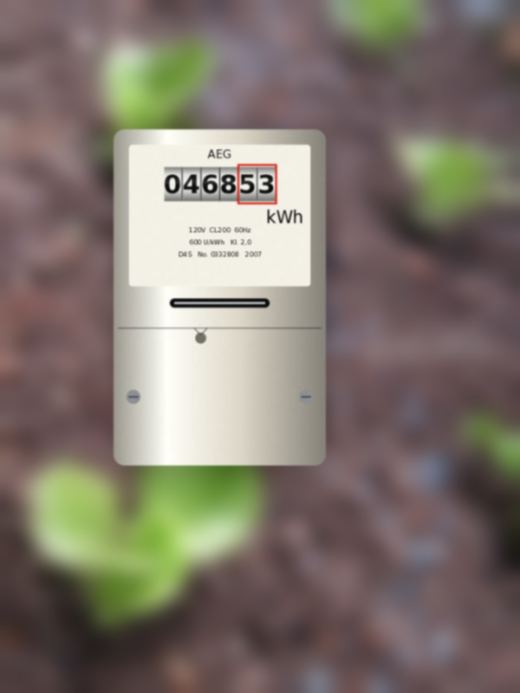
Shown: 468.53 kWh
